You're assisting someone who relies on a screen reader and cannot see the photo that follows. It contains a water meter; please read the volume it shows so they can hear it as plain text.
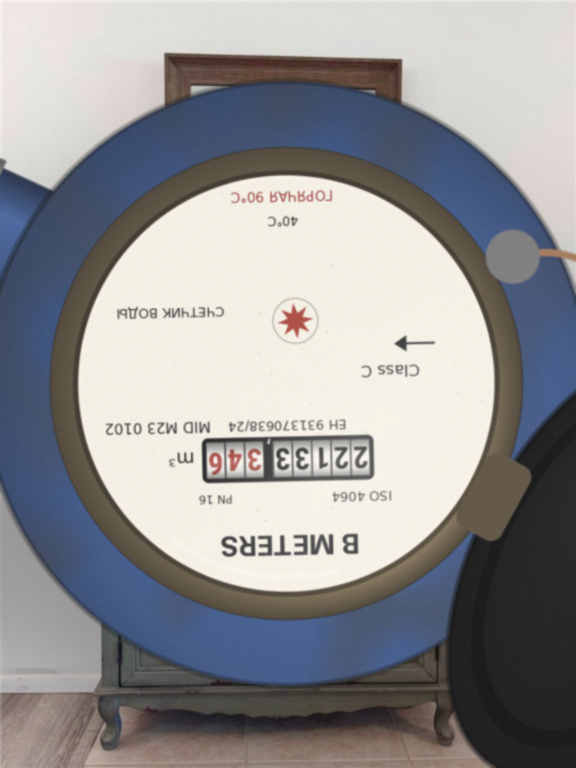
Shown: 22133.346 m³
